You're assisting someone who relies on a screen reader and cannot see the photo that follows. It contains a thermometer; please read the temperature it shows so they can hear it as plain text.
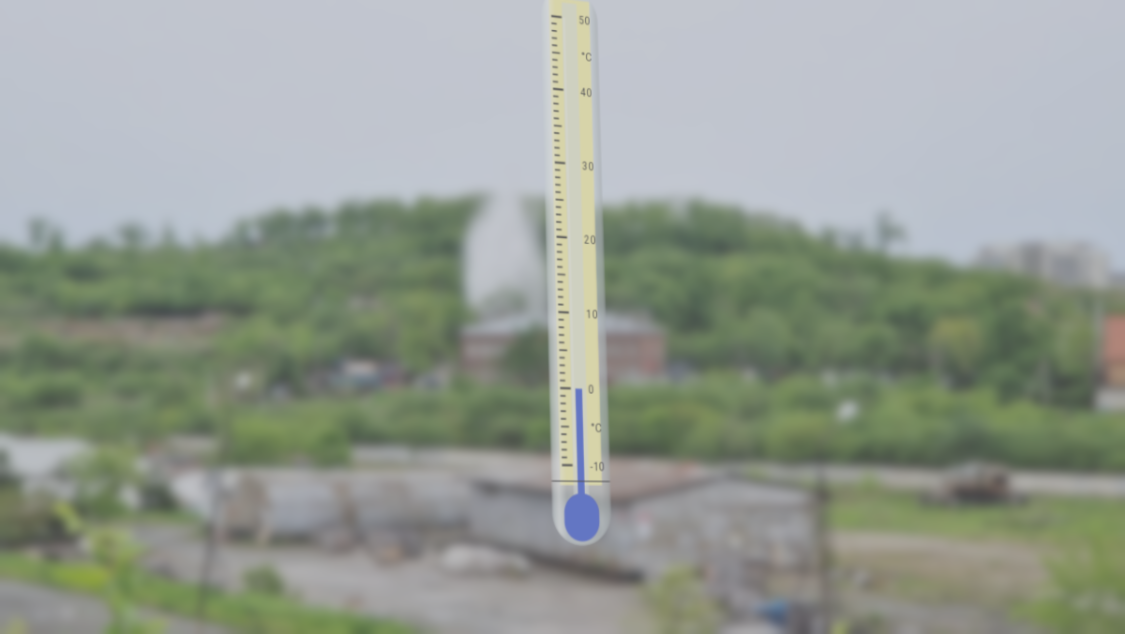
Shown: 0 °C
